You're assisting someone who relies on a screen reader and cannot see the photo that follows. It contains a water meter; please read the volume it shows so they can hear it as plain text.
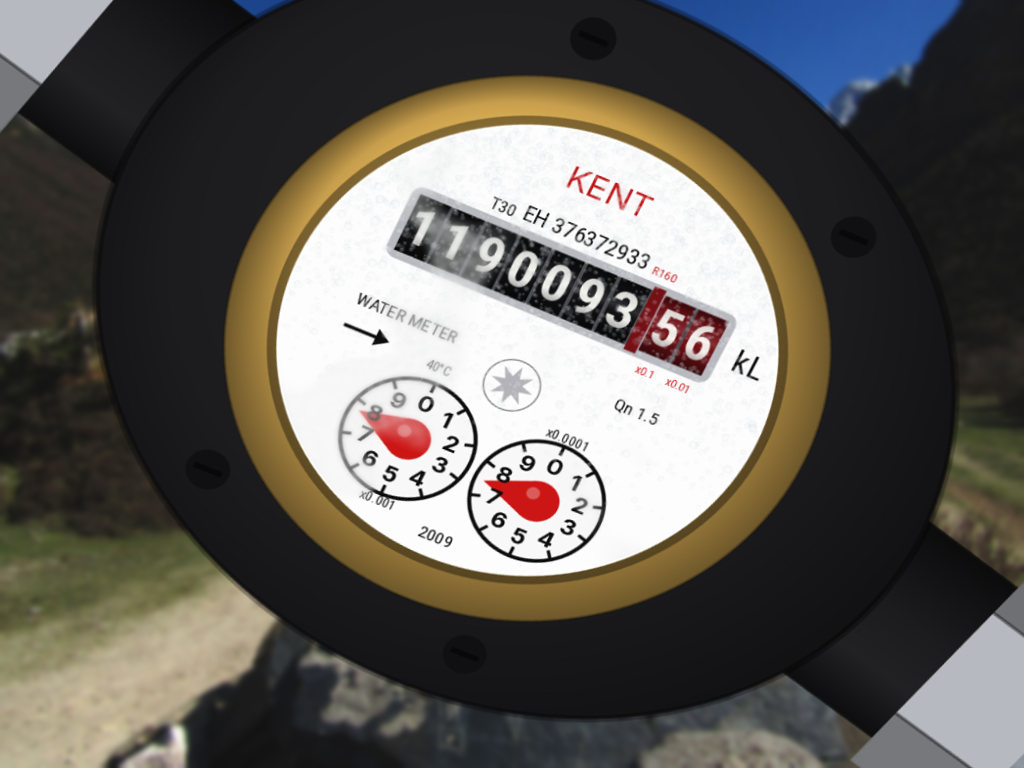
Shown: 1190093.5677 kL
